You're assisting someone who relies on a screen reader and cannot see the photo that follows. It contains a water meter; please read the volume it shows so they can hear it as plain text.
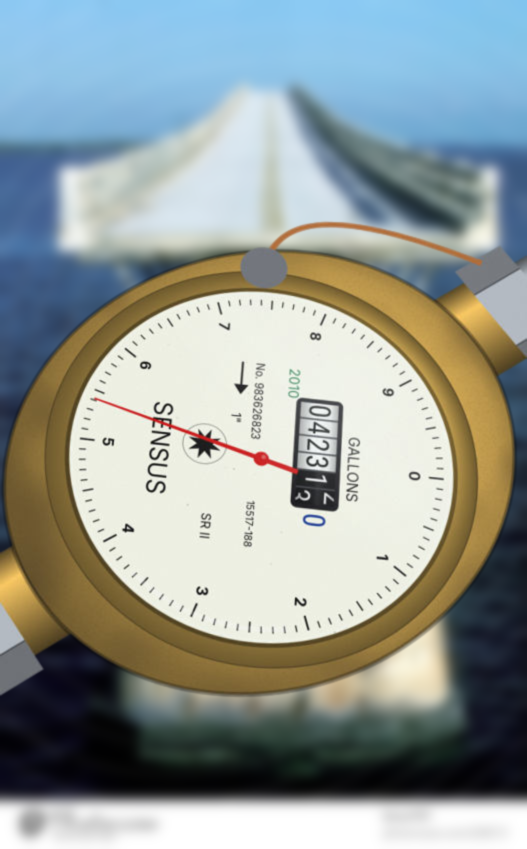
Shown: 423125.4 gal
